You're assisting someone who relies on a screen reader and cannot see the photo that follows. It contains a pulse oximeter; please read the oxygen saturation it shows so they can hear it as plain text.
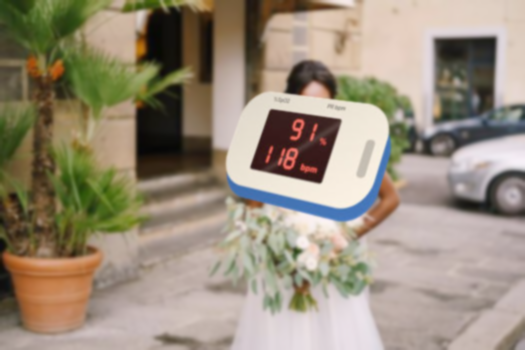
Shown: 91 %
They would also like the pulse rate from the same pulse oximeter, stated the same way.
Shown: 118 bpm
